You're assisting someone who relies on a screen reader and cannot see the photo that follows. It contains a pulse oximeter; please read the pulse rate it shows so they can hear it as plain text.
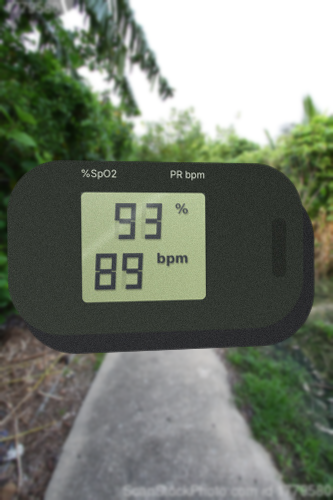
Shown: 89 bpm
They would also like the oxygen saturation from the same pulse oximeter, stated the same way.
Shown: 93 %
